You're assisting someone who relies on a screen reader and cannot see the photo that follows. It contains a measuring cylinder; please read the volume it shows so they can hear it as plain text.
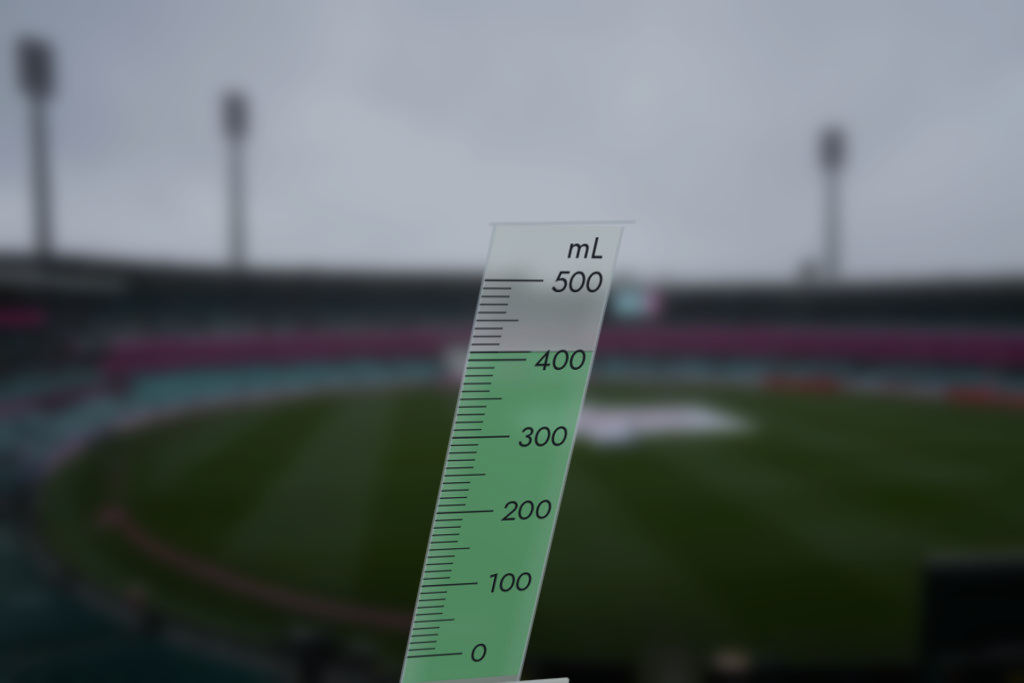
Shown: 410 mL
